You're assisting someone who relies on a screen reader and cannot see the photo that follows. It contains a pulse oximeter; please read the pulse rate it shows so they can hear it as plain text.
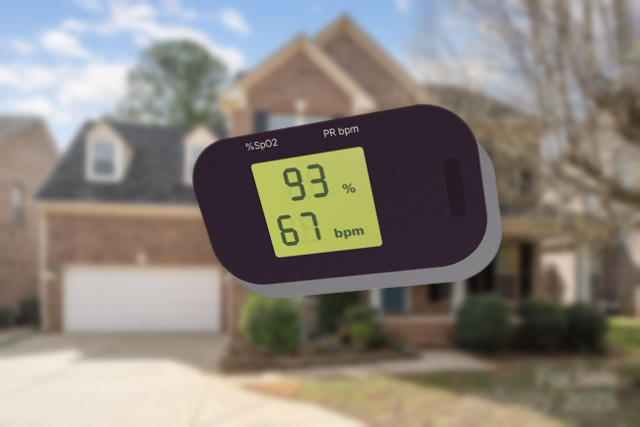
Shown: 67 bpm
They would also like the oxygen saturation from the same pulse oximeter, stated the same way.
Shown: 93 %
